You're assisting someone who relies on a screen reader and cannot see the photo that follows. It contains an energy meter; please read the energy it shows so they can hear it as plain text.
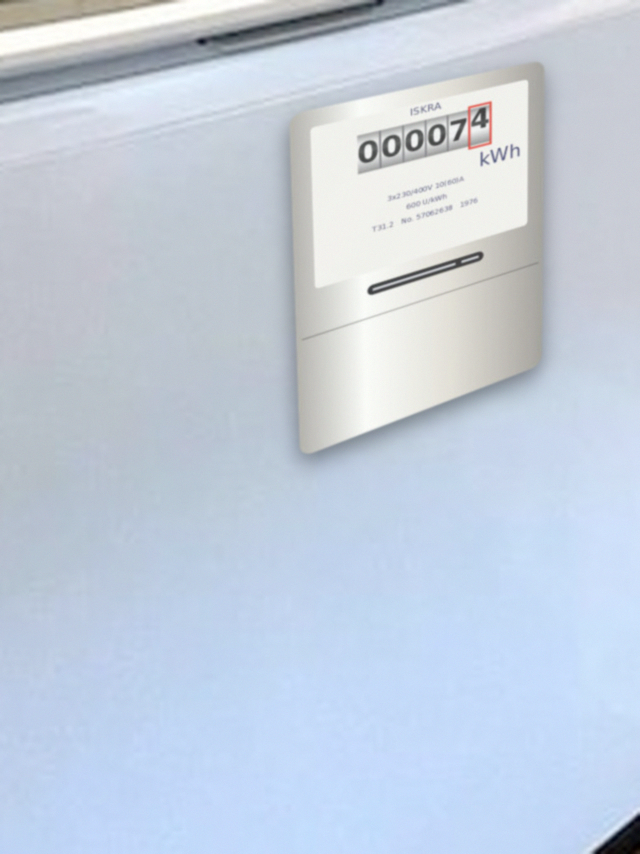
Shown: 7.4 kWh
